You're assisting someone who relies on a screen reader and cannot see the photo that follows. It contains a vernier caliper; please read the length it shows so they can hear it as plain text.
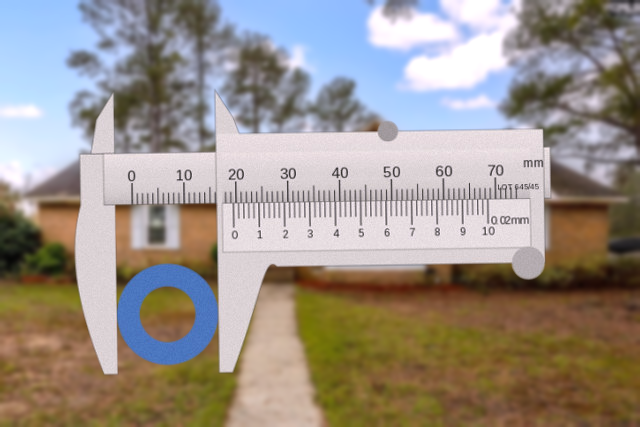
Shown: 19.5 mm
